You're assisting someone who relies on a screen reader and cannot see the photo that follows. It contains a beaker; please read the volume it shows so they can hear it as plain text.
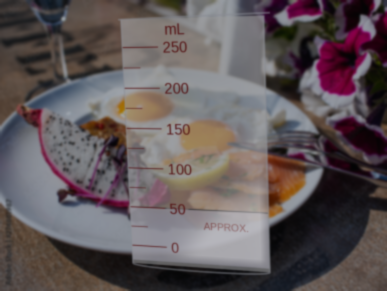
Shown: 50 mL
